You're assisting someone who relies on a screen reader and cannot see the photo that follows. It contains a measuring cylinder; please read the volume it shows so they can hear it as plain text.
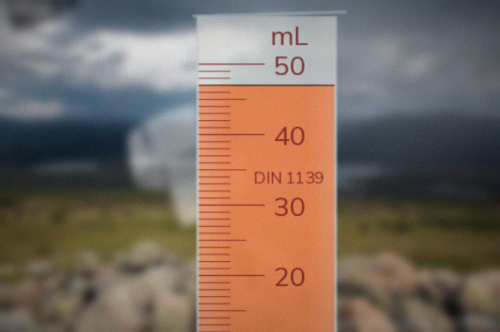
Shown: 47 mL
